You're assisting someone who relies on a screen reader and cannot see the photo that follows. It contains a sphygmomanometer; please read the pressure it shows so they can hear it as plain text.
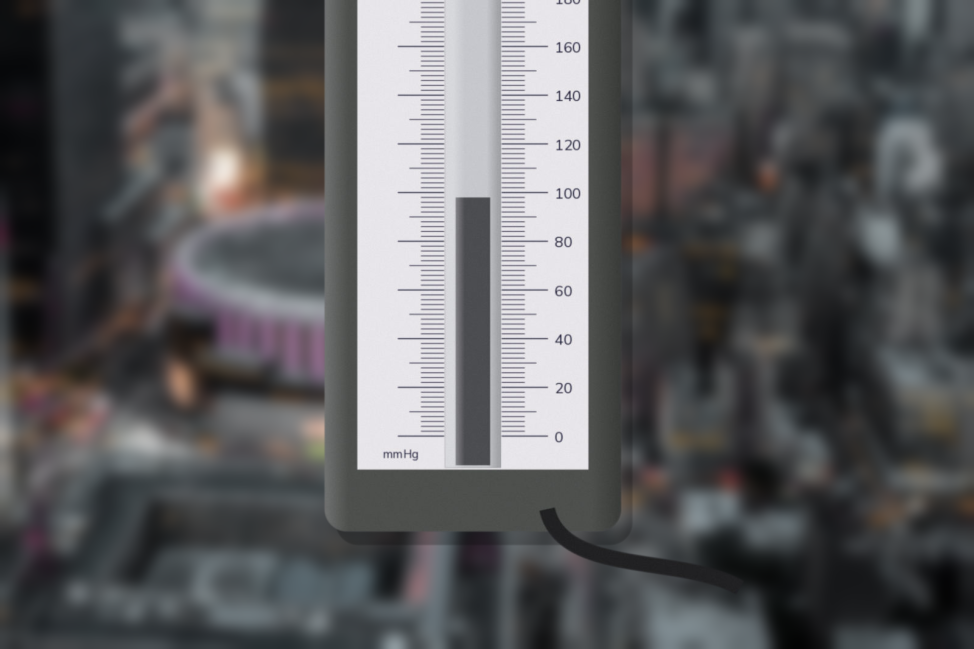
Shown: 98 mmHg
